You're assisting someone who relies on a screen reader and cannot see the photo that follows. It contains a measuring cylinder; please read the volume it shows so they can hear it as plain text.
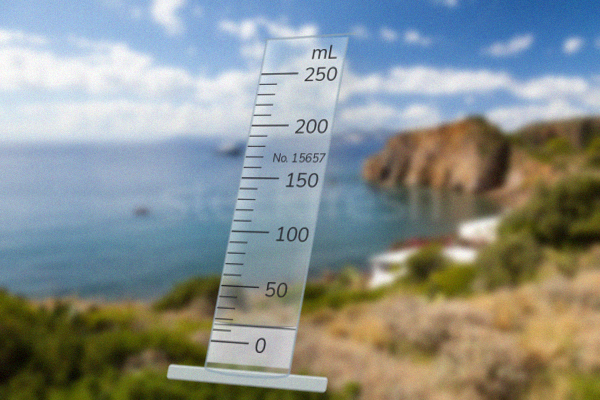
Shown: 15 mL
